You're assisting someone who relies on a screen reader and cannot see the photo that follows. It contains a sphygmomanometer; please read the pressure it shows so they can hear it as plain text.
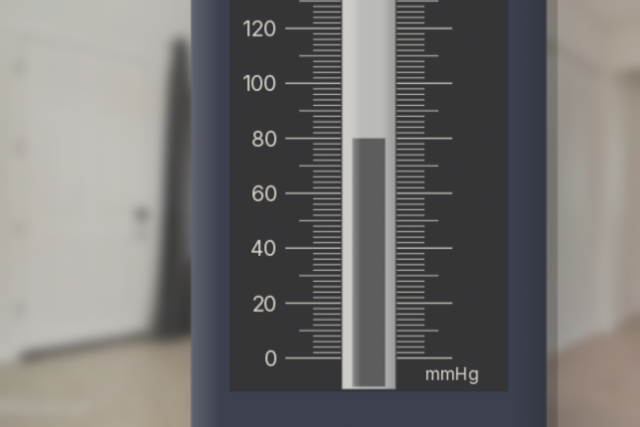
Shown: 80 mmHg
